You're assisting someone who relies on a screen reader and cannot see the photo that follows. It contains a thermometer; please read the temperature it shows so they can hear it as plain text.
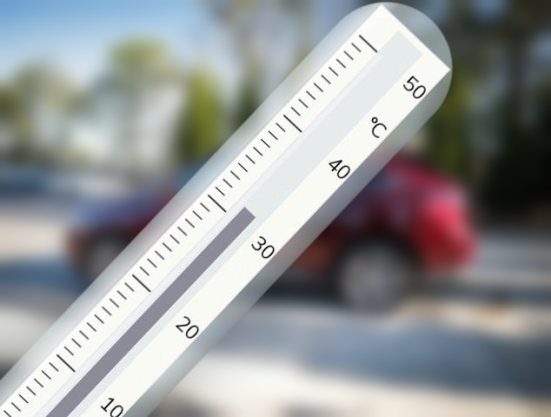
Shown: 31.5 °C
